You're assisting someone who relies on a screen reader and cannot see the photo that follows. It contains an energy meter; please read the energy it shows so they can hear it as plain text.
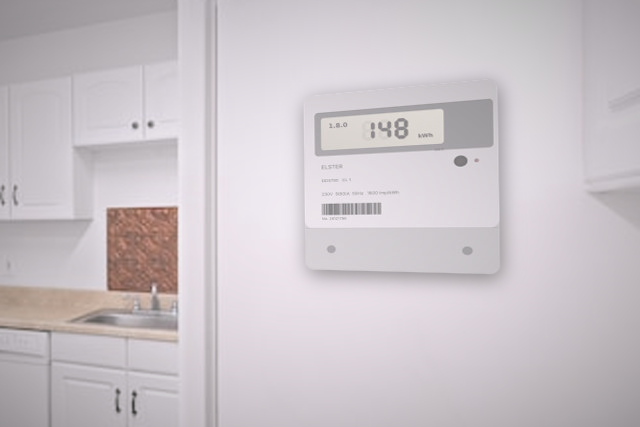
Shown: 148 kWh
